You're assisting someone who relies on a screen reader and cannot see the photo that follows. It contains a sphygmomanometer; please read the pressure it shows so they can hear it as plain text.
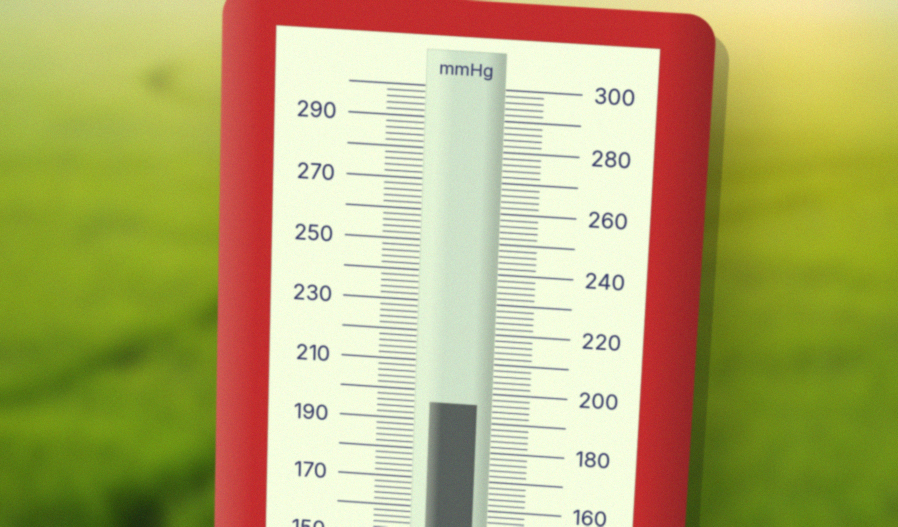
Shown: 196 mmHg
